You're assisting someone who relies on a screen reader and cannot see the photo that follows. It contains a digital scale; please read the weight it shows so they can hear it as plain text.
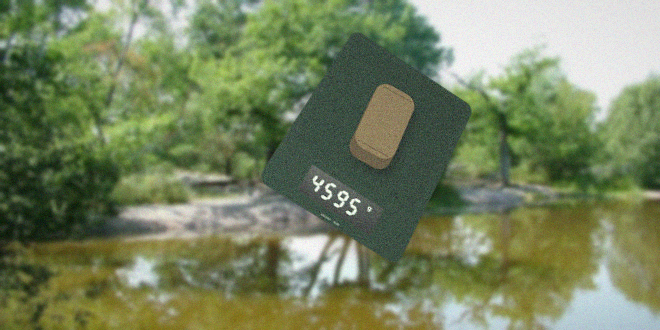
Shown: 4595 g
